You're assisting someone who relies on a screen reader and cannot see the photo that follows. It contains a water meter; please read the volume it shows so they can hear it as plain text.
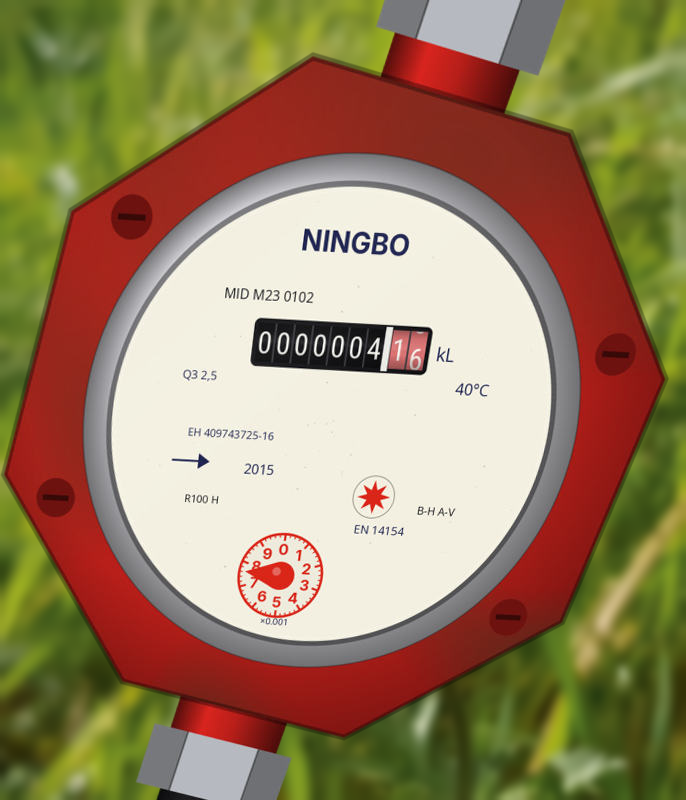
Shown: 4.157 kL
